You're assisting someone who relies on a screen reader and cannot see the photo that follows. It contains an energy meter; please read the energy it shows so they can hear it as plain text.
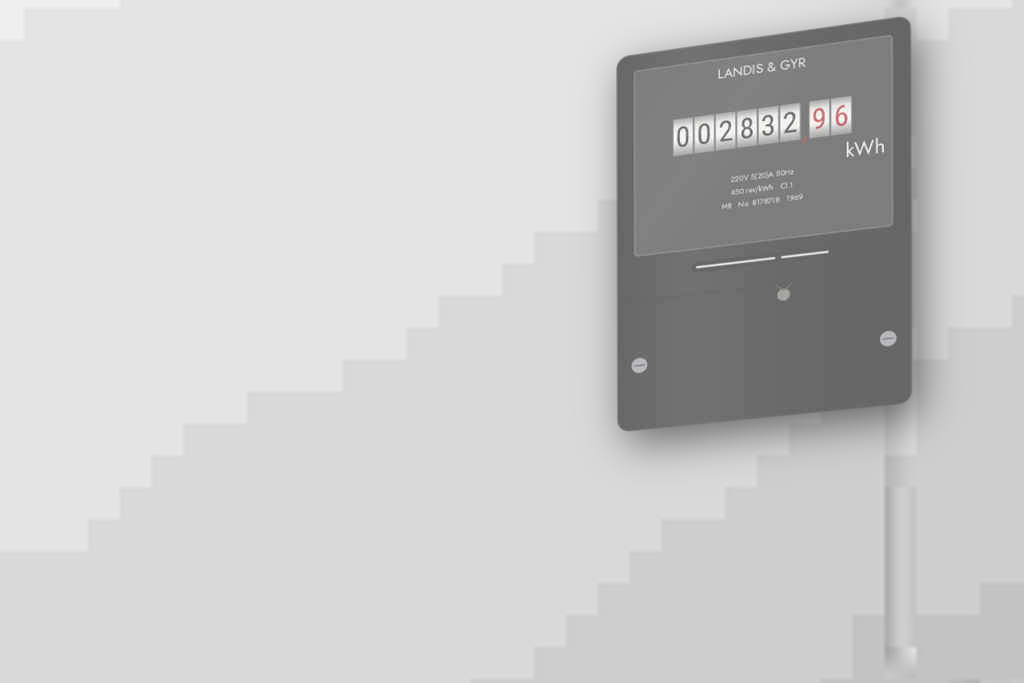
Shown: 2832.96 kWh
